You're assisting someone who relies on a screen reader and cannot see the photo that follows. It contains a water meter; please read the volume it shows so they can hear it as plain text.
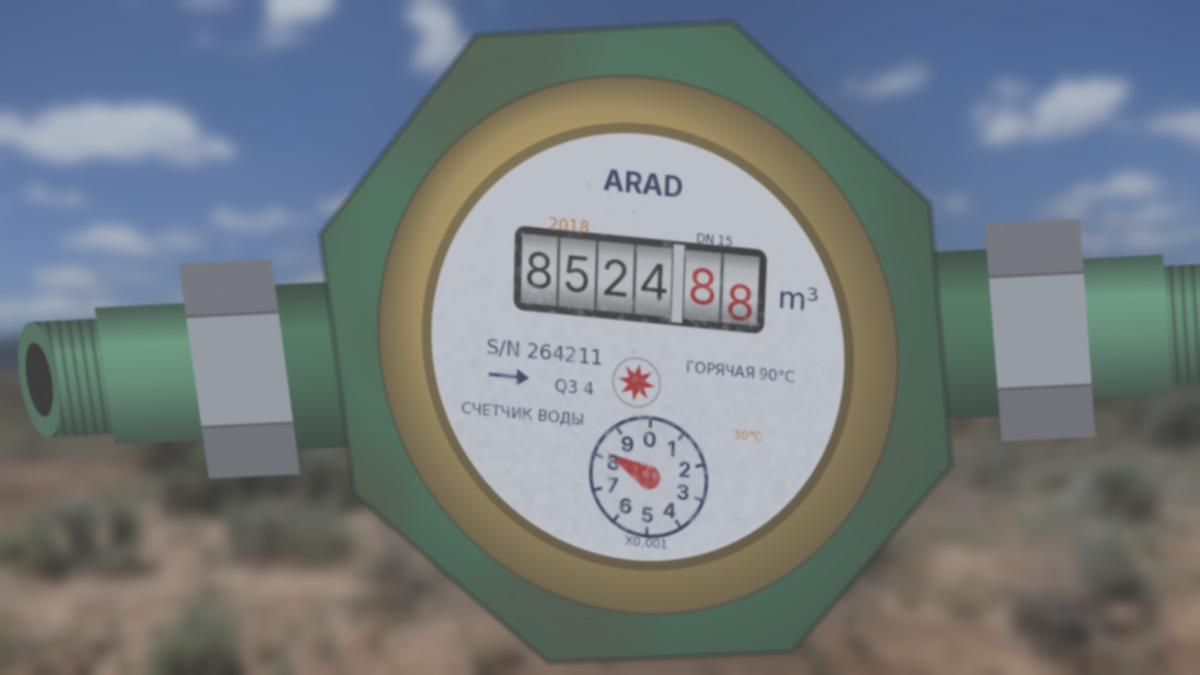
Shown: 8524.878 m³
